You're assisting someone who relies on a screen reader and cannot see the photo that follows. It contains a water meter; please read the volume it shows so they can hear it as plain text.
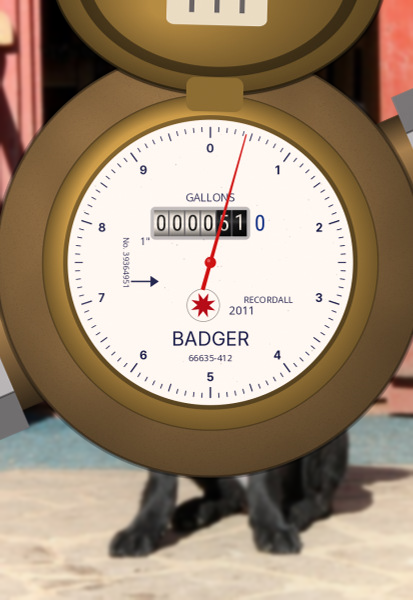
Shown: 510.4 gal
